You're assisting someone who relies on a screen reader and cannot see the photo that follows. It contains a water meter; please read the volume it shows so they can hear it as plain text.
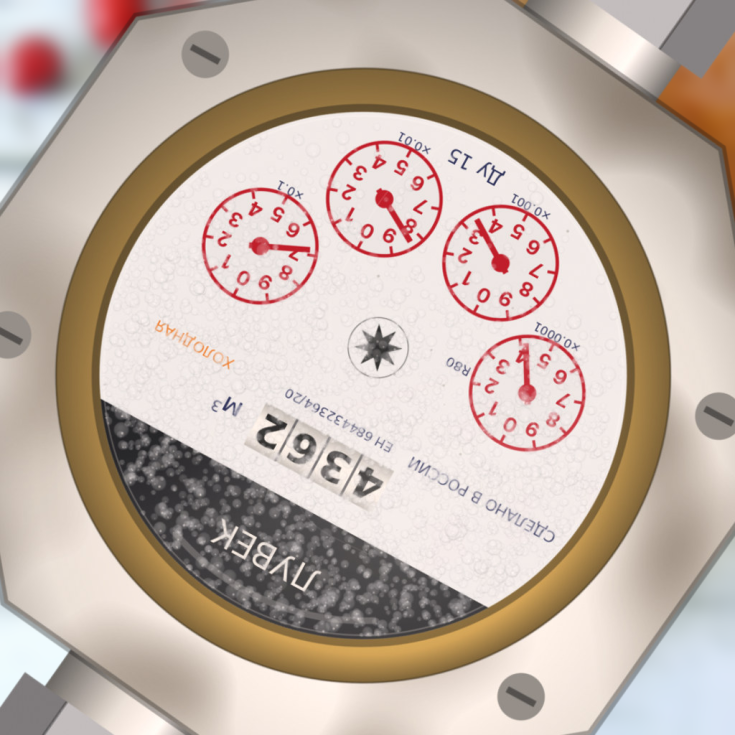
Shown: 4362.6834 m³
